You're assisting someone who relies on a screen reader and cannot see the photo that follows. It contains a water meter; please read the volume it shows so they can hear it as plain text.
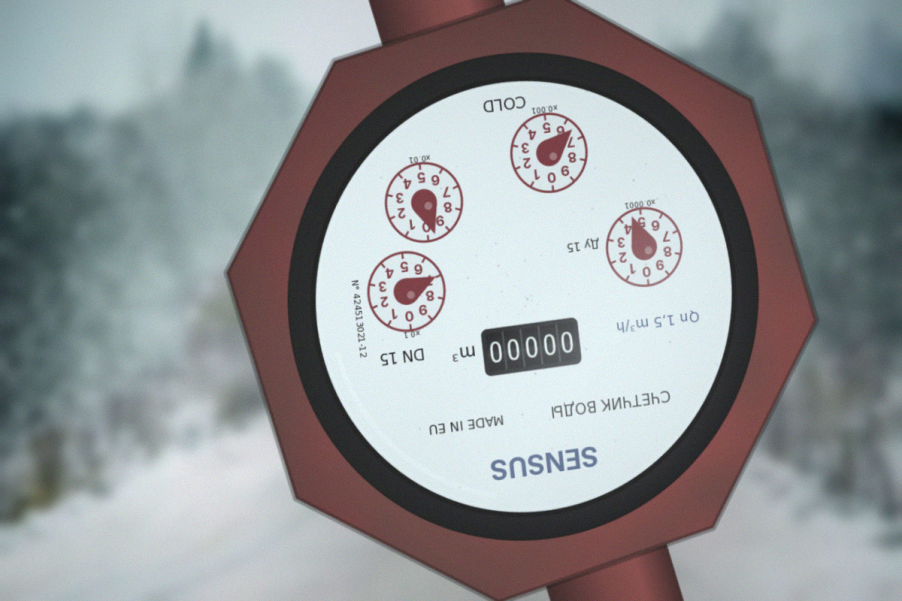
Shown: 0.6964 m³
